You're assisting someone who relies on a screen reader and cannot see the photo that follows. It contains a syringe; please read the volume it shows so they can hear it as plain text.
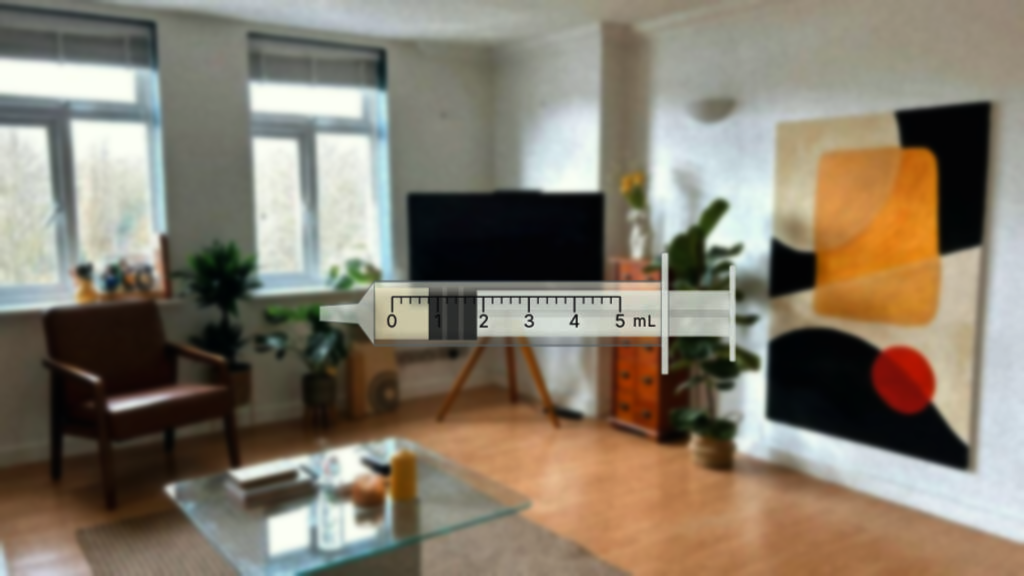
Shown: 0.8 mL
